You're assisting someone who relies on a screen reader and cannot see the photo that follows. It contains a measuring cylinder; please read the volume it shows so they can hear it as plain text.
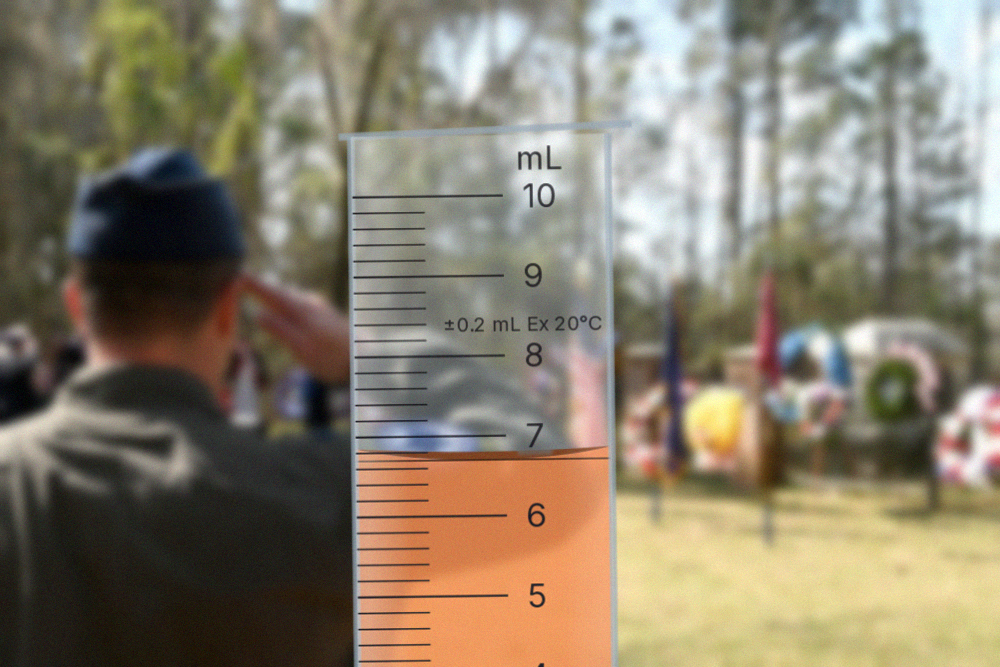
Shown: 6.7 mL
